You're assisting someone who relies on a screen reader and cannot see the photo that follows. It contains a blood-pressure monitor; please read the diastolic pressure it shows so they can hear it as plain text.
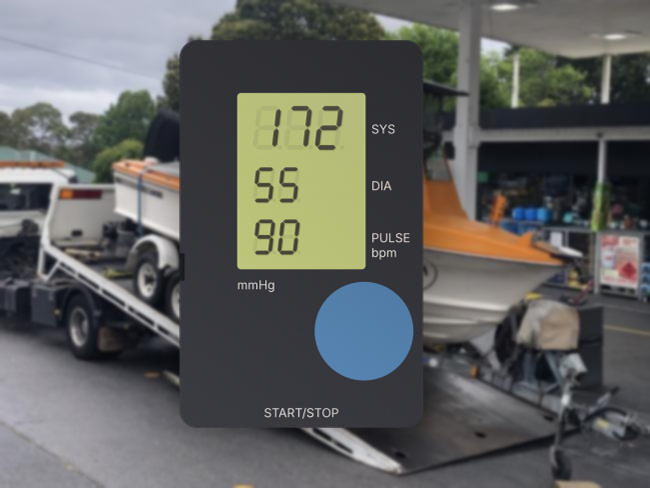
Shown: 55 mmHg
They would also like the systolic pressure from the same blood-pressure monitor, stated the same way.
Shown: 172 mmHg
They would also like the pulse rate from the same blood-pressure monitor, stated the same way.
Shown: 90 bpm
